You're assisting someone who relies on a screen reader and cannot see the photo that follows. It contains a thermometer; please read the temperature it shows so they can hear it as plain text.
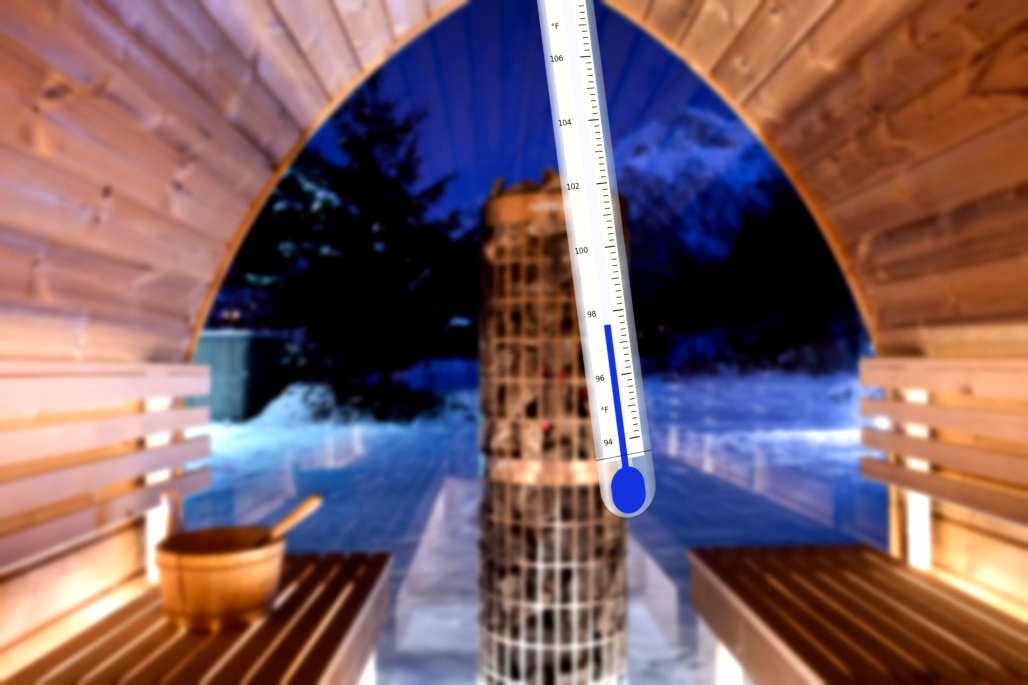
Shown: 97.6 °F
